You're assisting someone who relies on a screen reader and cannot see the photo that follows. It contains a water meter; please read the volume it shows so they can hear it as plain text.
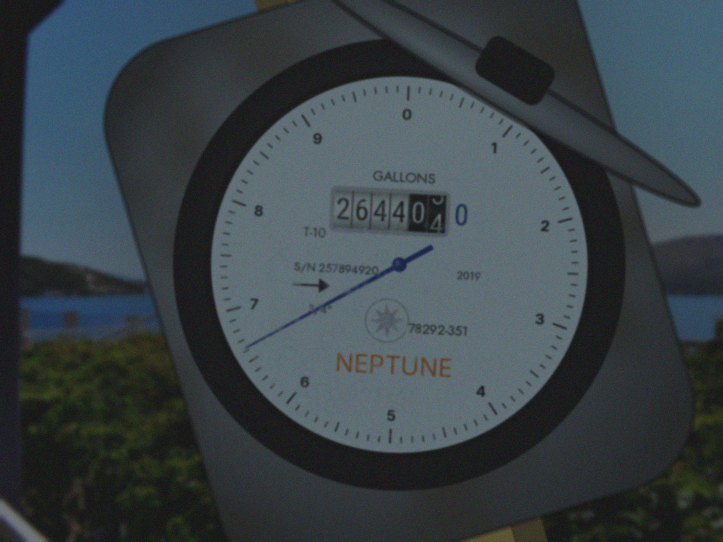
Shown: 2644036.6 gal
